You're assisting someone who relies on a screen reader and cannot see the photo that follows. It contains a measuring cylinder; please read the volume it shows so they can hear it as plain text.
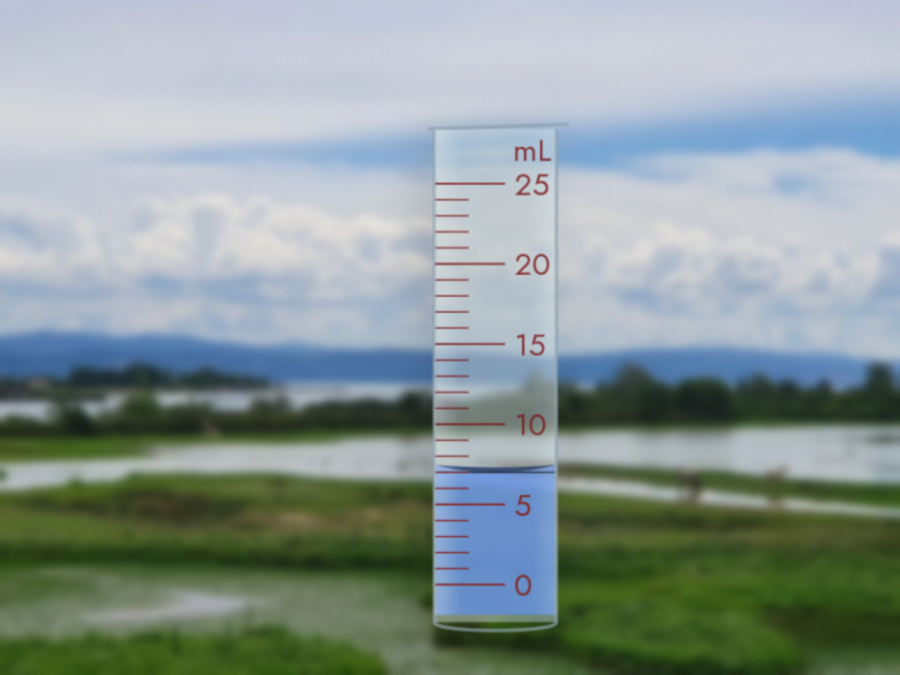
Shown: 7 mL
